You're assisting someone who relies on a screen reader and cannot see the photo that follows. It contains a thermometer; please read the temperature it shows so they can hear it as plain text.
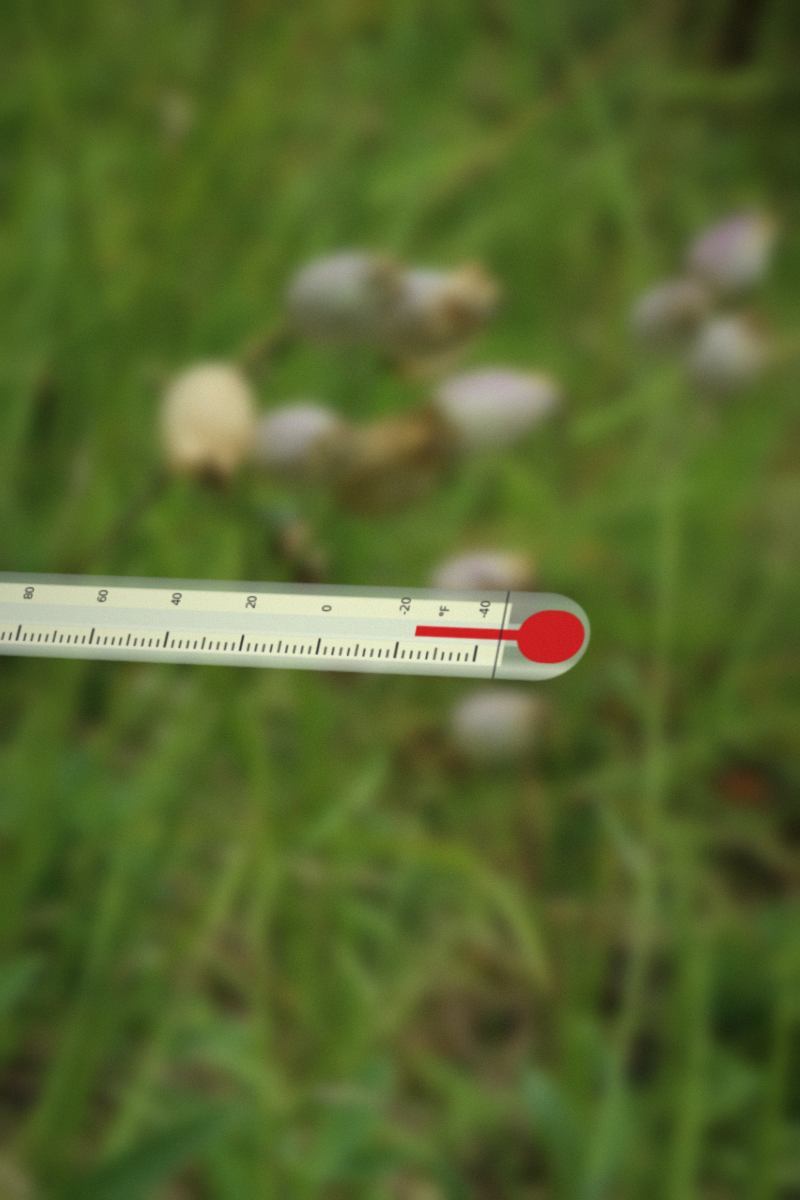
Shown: -24 °F
